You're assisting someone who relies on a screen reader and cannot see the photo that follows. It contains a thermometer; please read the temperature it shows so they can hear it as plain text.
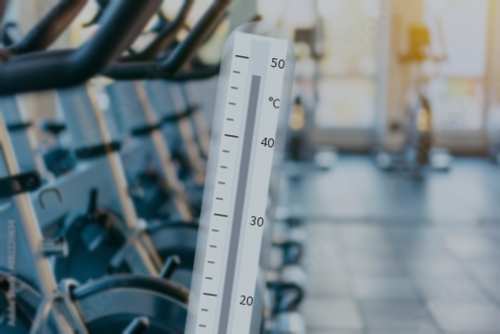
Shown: 48 °C
